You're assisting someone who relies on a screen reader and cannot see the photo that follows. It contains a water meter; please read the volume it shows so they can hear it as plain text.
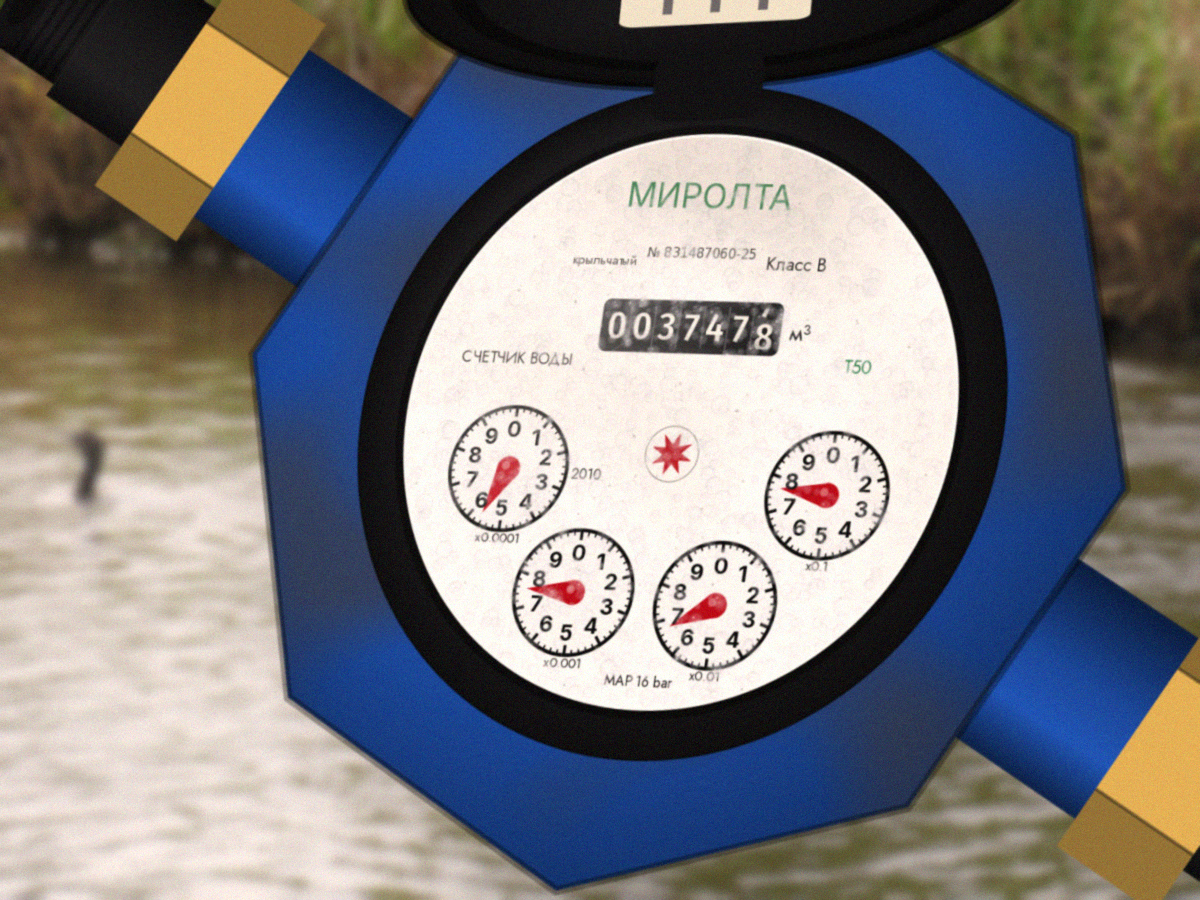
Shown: 37477.7675 m³
